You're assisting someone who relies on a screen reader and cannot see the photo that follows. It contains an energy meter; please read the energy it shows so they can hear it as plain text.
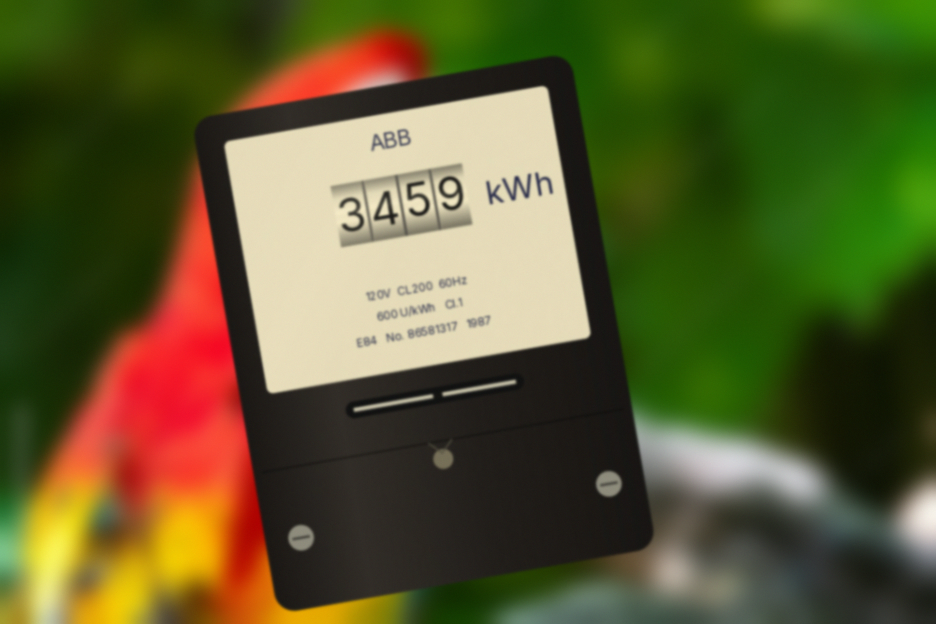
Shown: 3459 kWh
